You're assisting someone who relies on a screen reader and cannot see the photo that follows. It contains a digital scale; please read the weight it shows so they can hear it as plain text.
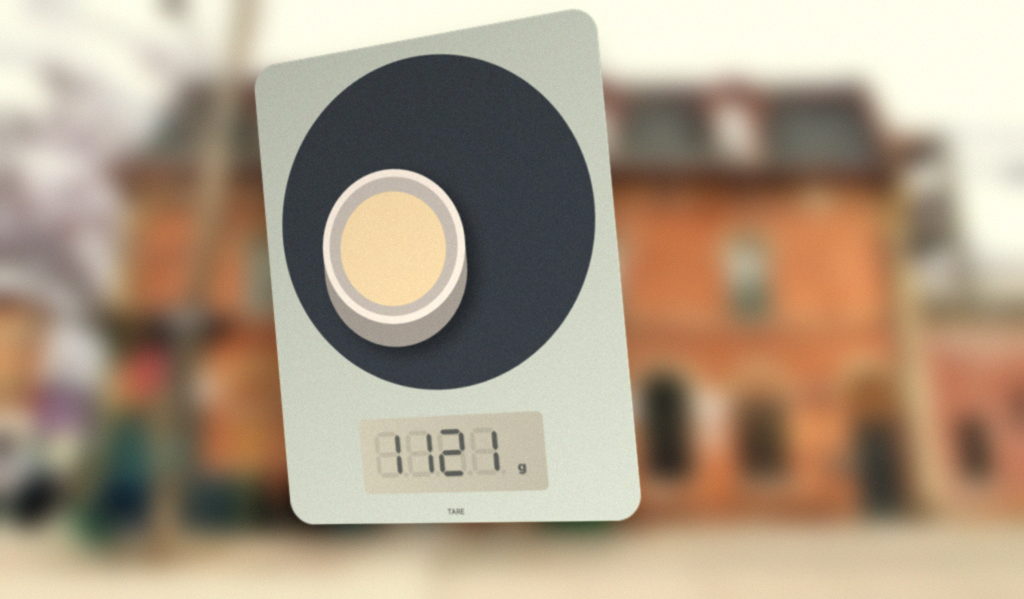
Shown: 1121 g
